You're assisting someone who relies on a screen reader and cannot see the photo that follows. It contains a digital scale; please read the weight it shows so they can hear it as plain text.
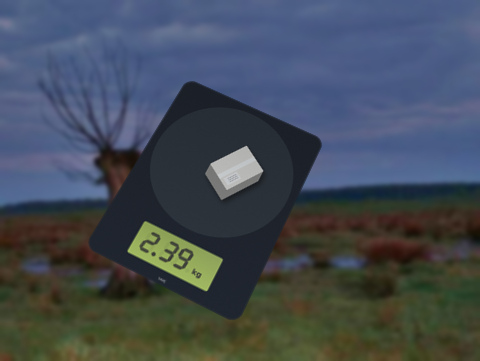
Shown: 2.39 kg
